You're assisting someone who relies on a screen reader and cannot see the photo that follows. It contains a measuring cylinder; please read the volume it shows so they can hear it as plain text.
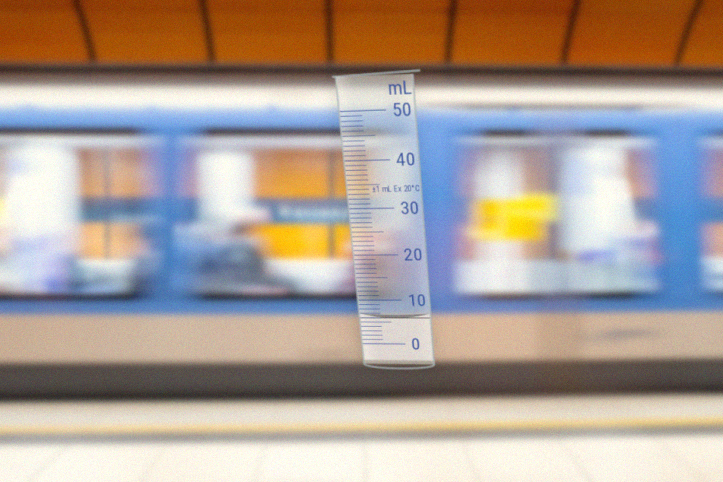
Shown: 6 mL
